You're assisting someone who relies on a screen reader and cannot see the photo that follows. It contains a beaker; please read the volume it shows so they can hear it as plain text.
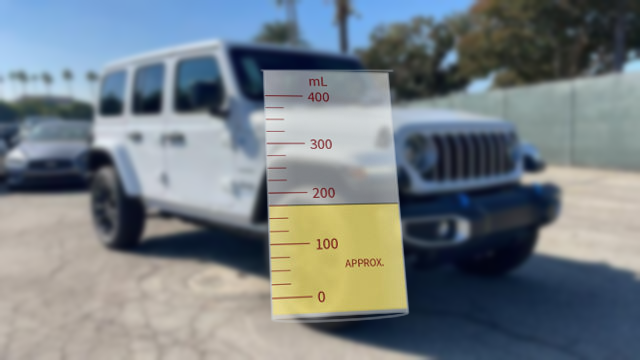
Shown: 175 mL
